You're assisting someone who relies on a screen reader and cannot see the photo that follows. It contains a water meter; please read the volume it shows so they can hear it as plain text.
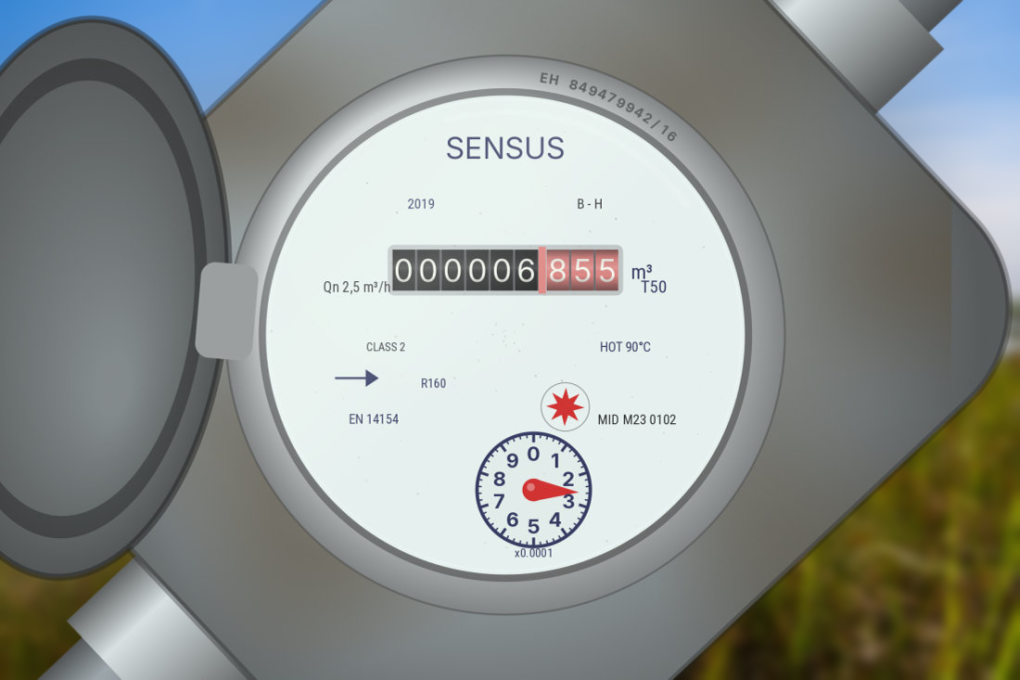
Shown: 6.8552 m³
